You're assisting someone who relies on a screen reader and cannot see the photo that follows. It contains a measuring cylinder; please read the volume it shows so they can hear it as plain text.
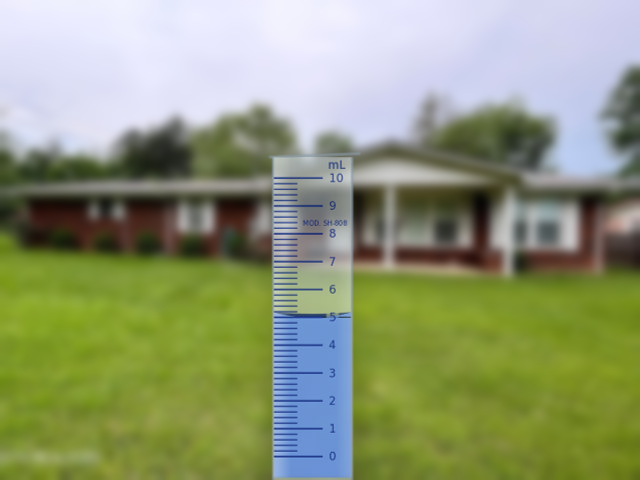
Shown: 5 mL
